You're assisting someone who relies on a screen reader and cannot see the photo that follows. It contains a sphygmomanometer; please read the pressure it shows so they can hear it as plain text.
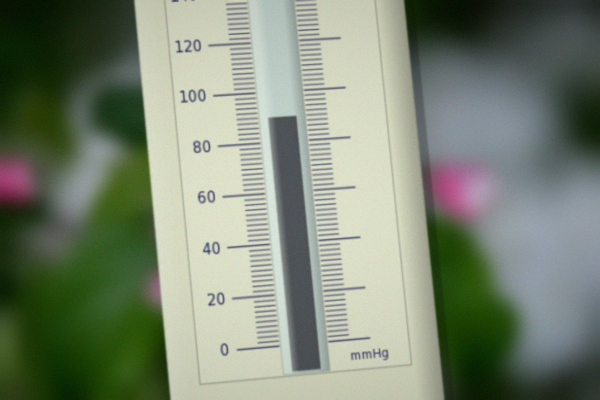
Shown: 90 mmHg
